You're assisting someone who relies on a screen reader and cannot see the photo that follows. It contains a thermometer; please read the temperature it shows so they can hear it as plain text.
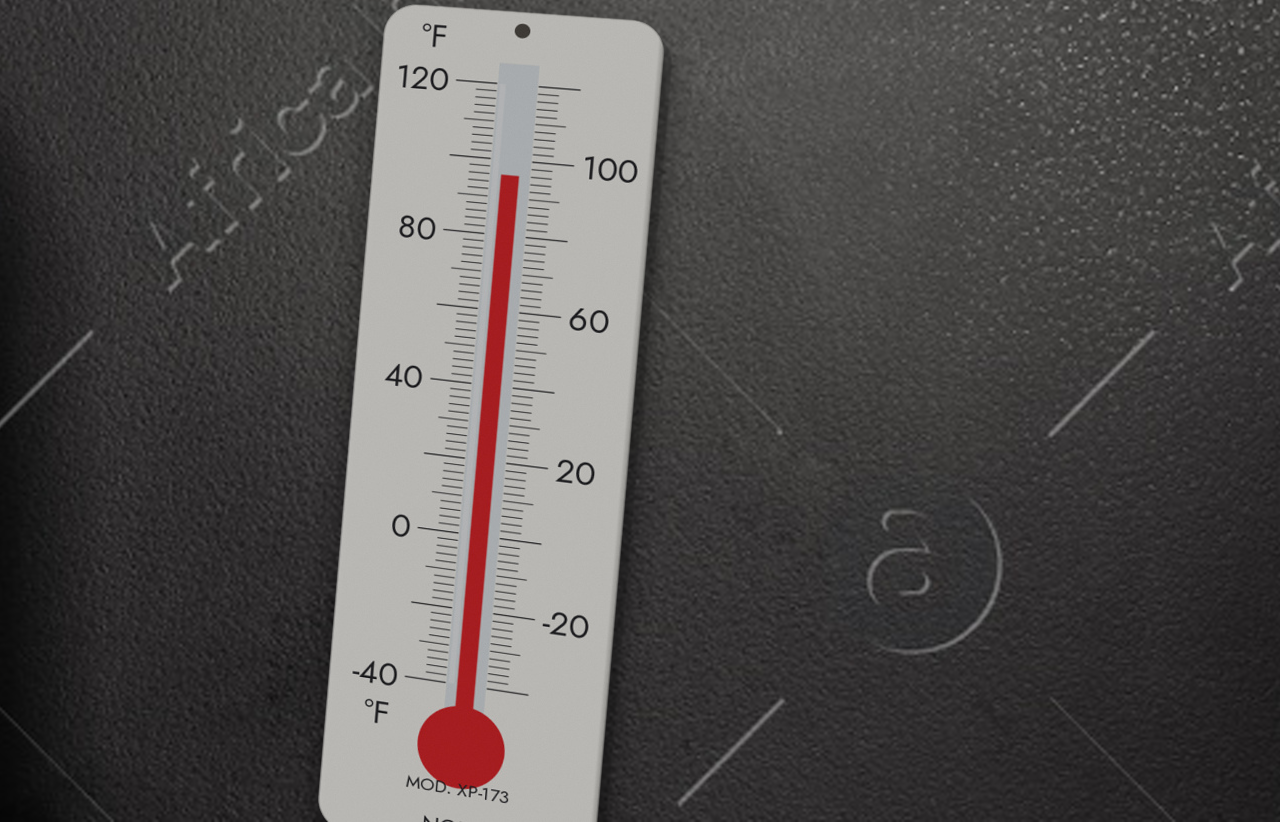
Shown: 96 °F
